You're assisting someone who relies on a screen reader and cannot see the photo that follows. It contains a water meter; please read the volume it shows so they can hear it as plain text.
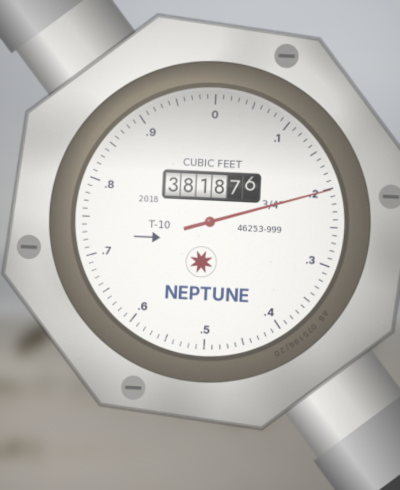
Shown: 381876.20 ft³
